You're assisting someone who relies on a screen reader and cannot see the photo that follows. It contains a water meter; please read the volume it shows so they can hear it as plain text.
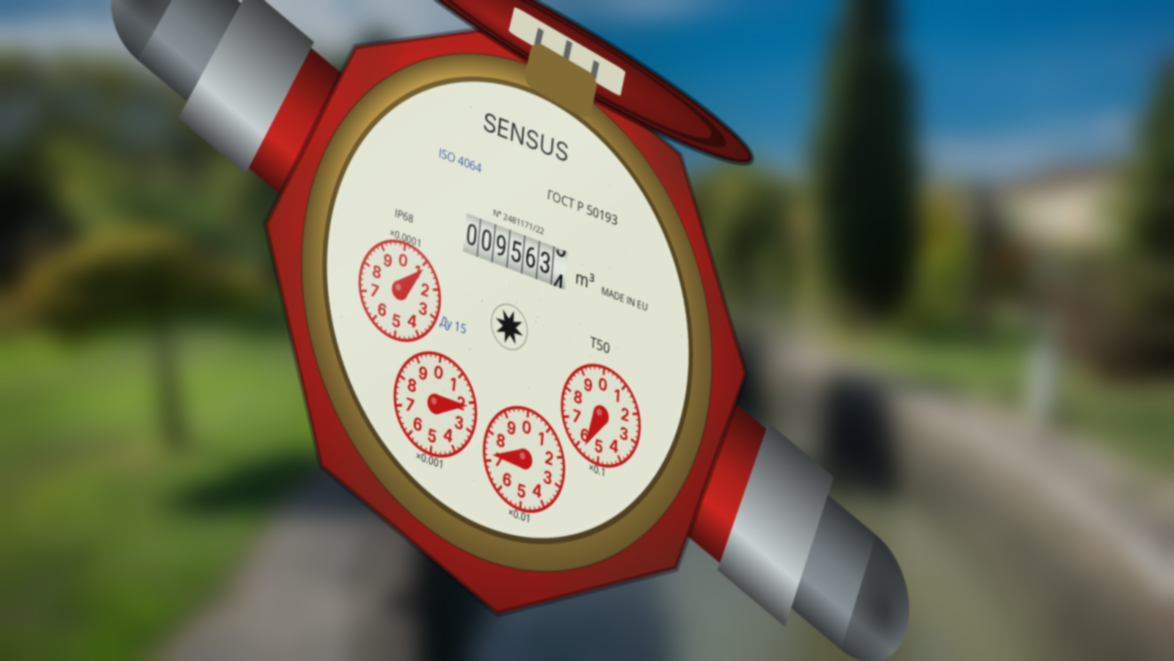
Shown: 95633.5721 m³
